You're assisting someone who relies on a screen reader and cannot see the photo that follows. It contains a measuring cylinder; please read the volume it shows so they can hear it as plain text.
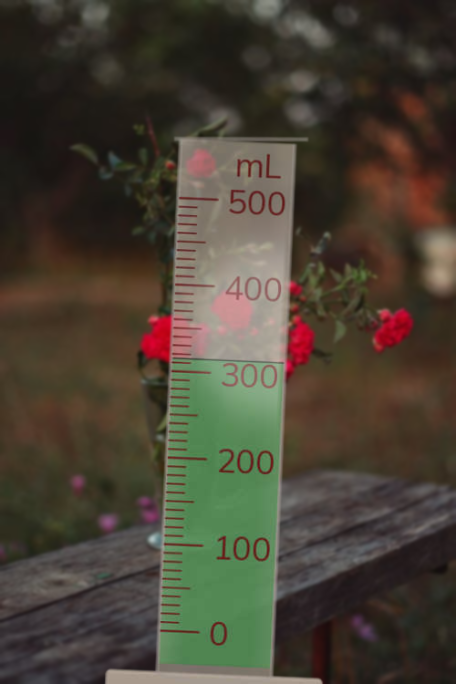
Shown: 315 mL
